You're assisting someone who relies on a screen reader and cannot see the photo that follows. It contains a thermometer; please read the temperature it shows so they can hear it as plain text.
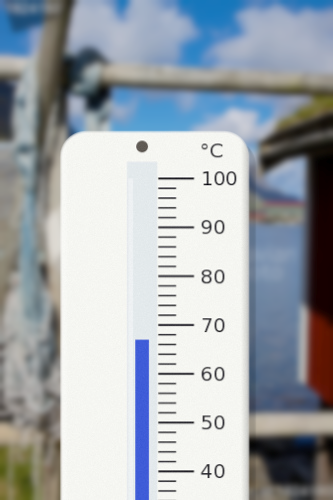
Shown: 67 °C
